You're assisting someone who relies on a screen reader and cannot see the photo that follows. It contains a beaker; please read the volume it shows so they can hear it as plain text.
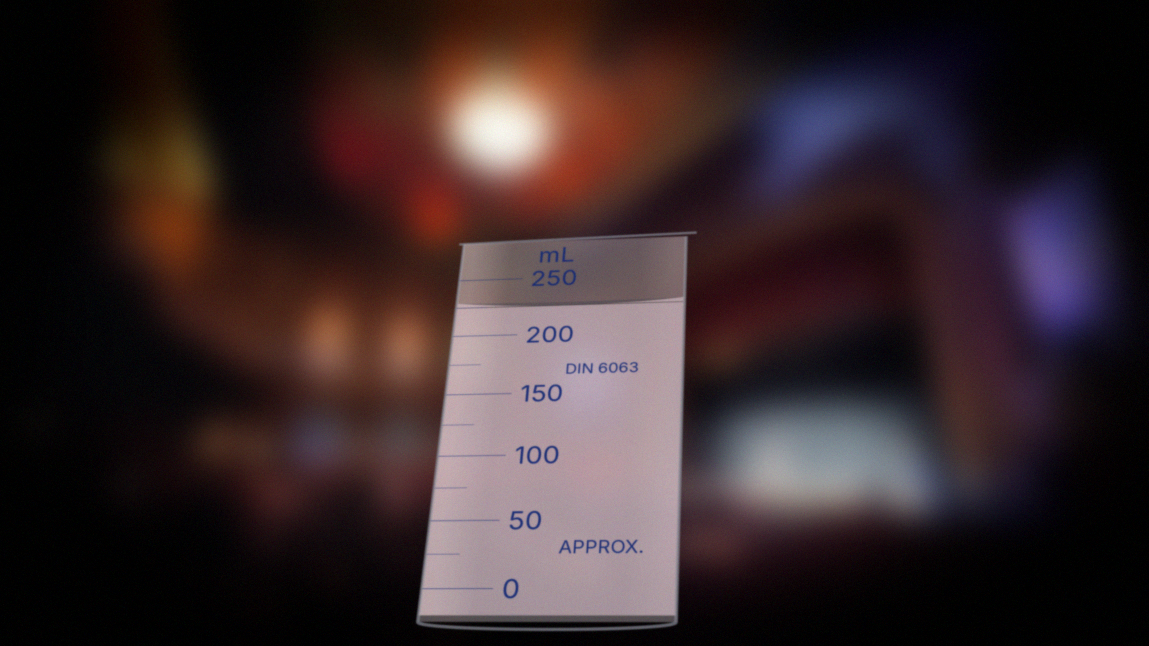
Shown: 225 mL
